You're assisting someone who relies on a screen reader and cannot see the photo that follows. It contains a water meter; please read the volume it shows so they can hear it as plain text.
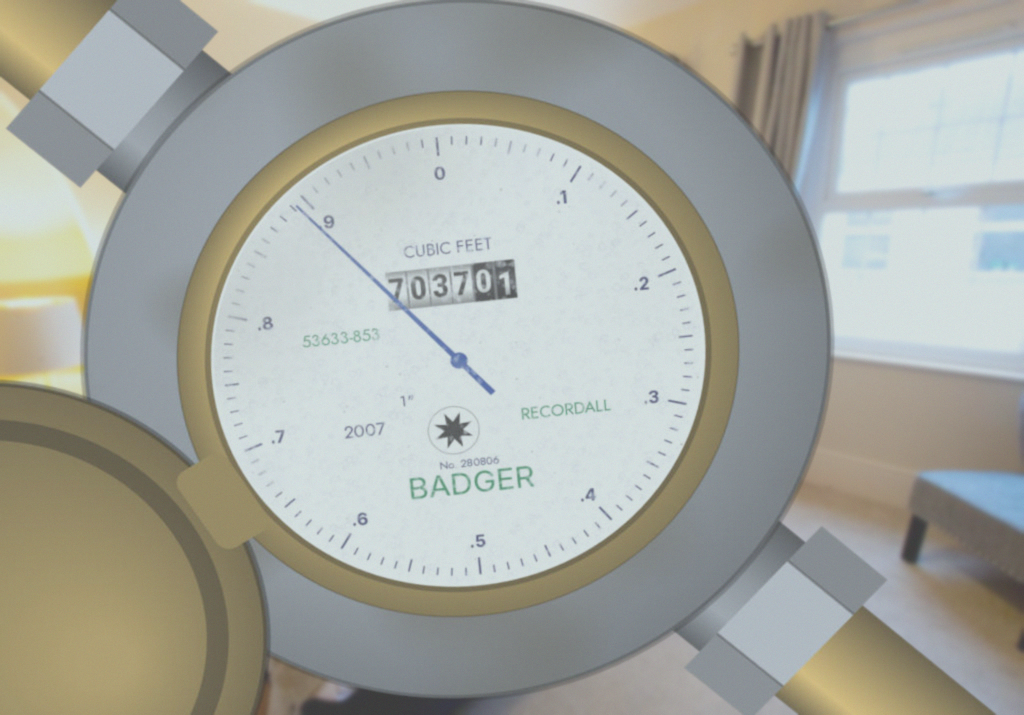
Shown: 703700.89 ft³
